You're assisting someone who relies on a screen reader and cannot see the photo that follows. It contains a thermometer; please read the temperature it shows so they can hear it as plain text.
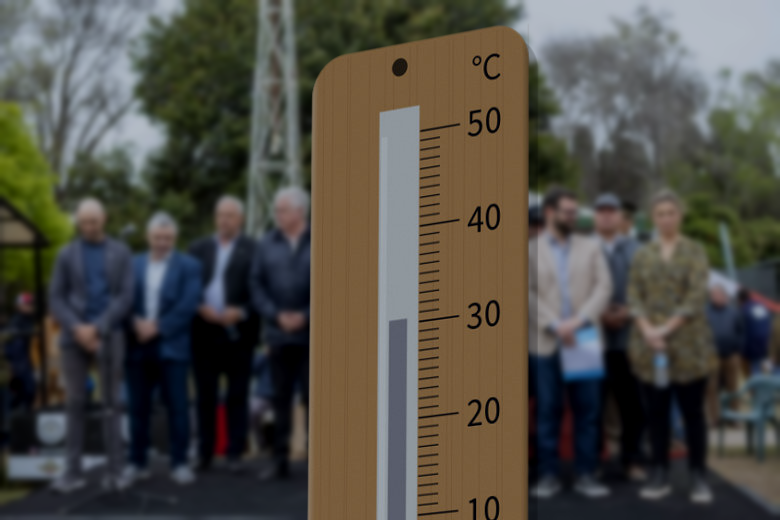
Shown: 30.5 °C
